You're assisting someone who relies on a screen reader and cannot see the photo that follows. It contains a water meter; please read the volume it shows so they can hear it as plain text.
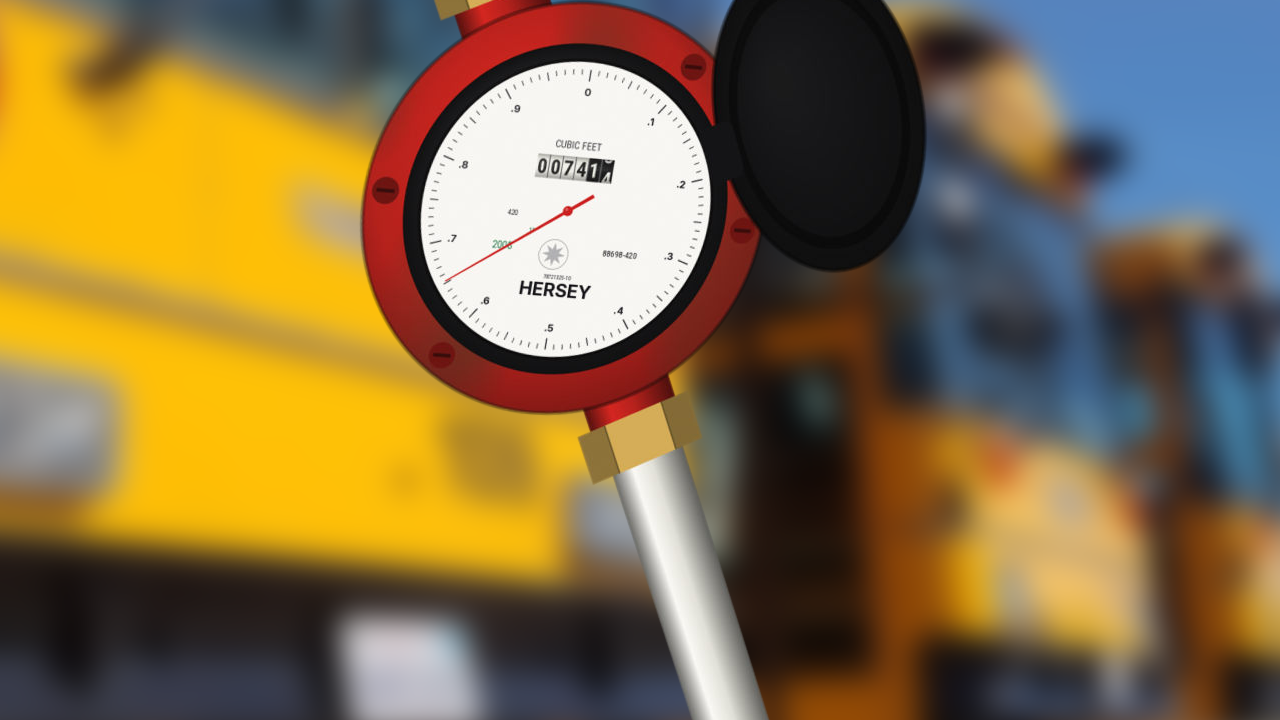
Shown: 7413.65 ft³
